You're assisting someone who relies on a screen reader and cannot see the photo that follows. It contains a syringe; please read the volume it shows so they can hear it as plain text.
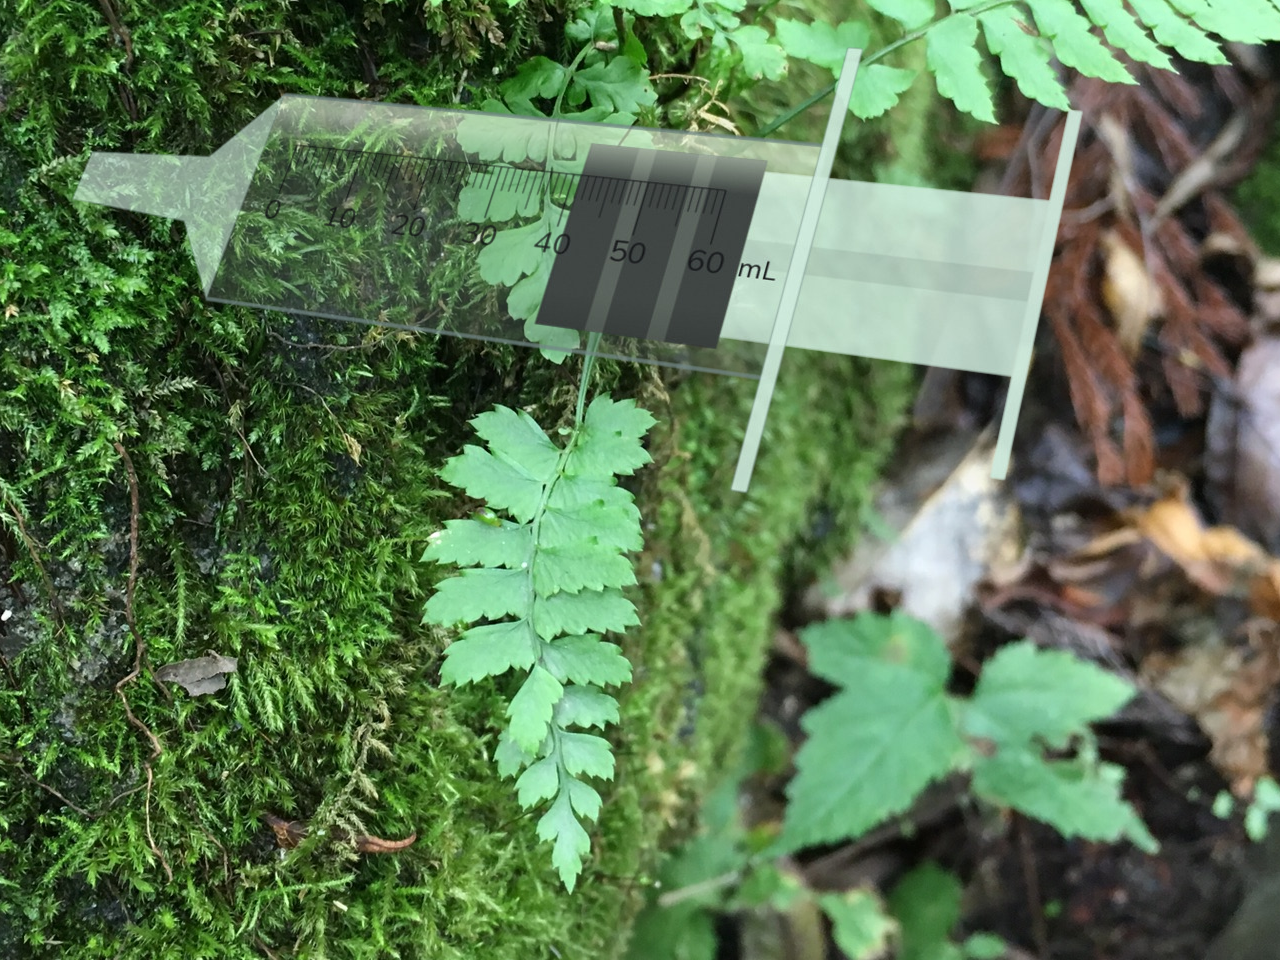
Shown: 41 mL
